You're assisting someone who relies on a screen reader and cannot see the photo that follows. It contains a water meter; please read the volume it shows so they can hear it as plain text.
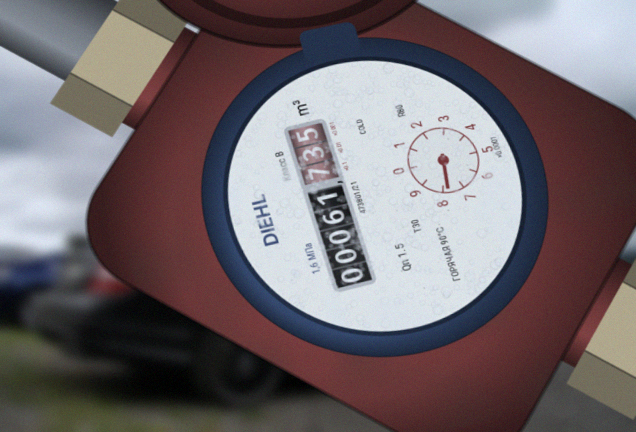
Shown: 61.7357 m³
